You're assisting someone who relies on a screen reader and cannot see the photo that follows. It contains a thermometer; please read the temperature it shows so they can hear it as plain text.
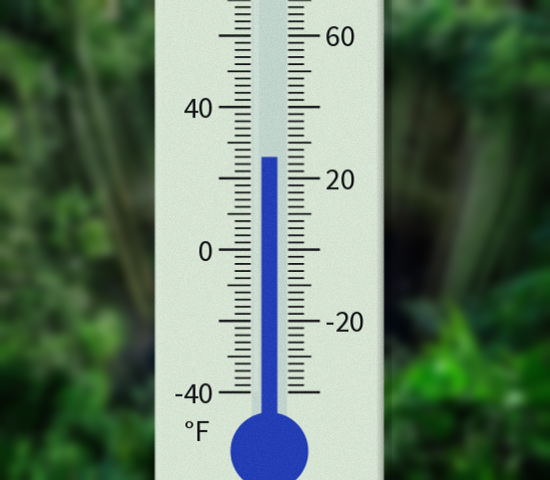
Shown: 26 °F
